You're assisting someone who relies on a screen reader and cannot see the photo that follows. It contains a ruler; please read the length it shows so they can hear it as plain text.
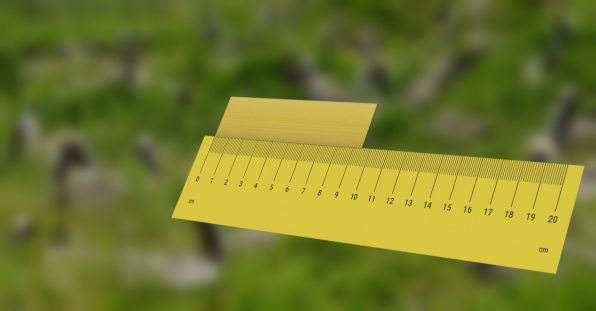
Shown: 9.5 cm
